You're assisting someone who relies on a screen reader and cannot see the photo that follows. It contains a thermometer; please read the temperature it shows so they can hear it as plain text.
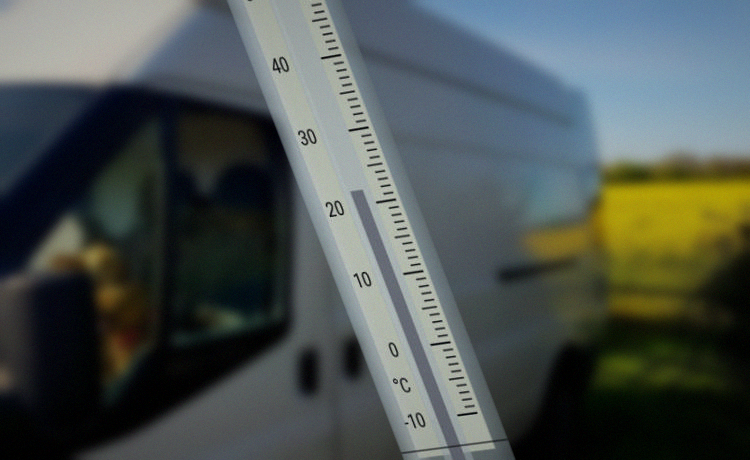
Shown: 22 °C
